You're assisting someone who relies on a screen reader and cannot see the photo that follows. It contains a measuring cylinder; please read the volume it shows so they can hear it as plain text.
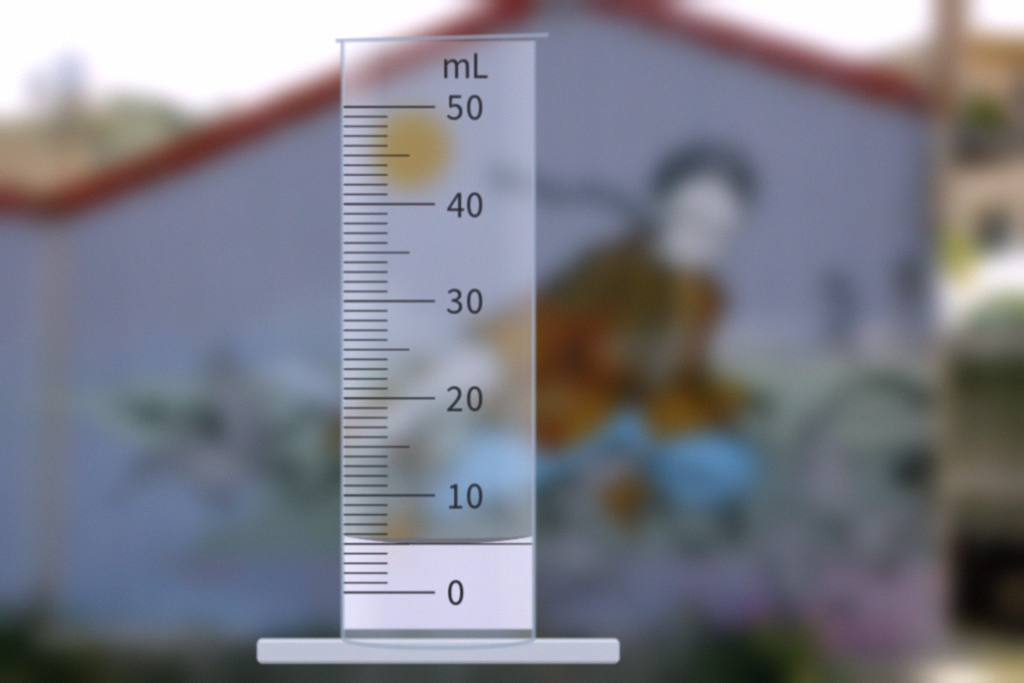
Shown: 5 mL
